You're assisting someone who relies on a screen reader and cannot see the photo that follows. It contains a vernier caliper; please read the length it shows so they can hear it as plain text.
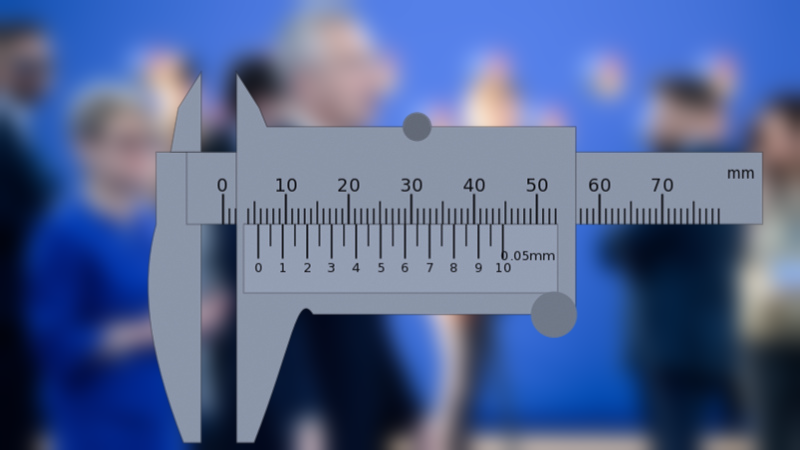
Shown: 5.6 mm
